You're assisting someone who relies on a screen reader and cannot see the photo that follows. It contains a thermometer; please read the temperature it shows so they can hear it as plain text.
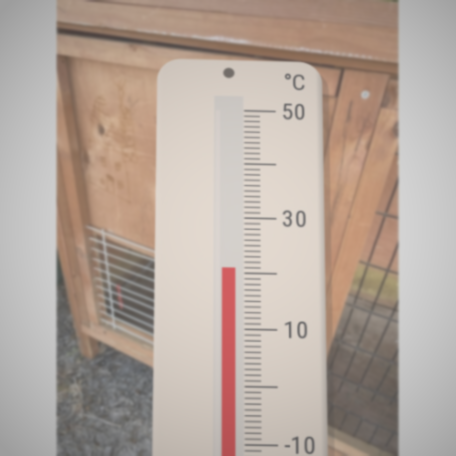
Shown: 21 °C
